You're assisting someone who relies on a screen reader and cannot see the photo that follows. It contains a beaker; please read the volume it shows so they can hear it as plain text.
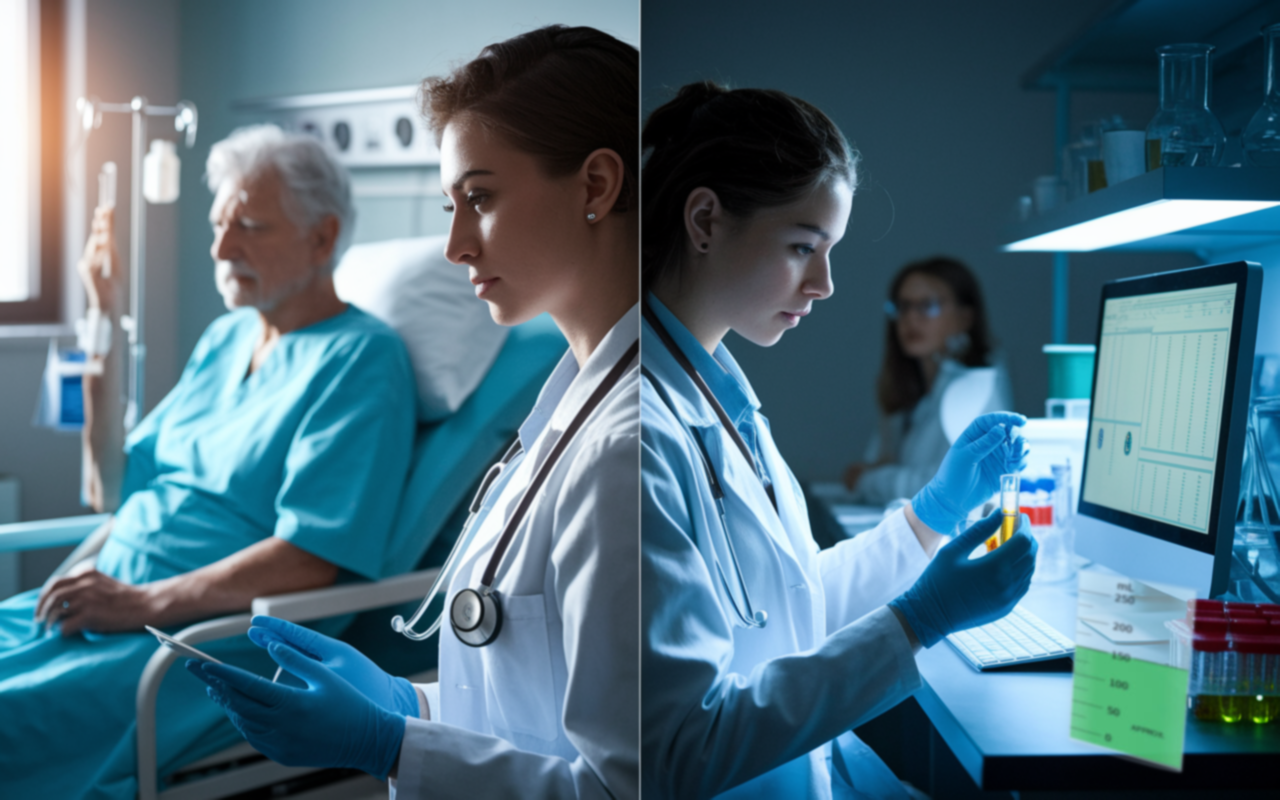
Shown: 150 mL
